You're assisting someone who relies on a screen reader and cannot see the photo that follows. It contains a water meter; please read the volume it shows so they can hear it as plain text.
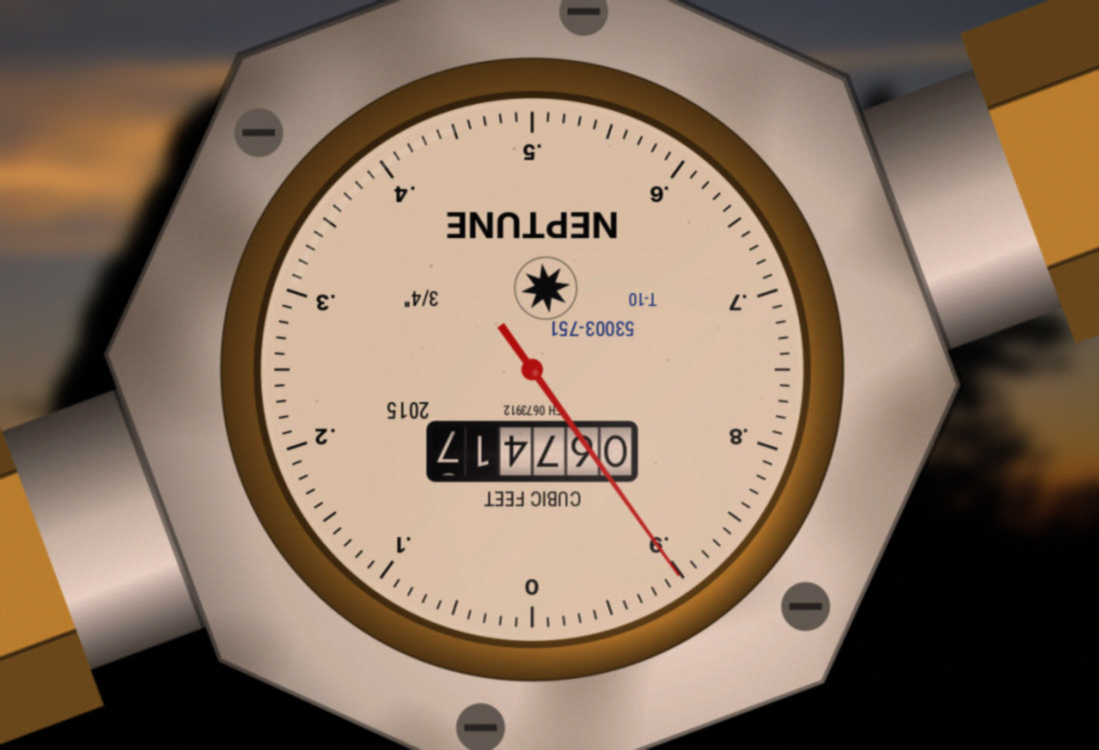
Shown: 67416.90 ft³
